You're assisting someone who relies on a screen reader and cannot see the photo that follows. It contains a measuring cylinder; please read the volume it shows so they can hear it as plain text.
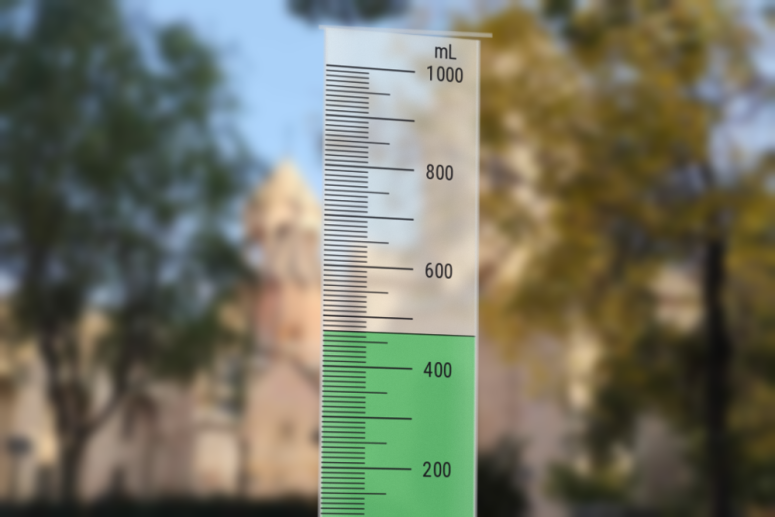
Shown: 470 mL
